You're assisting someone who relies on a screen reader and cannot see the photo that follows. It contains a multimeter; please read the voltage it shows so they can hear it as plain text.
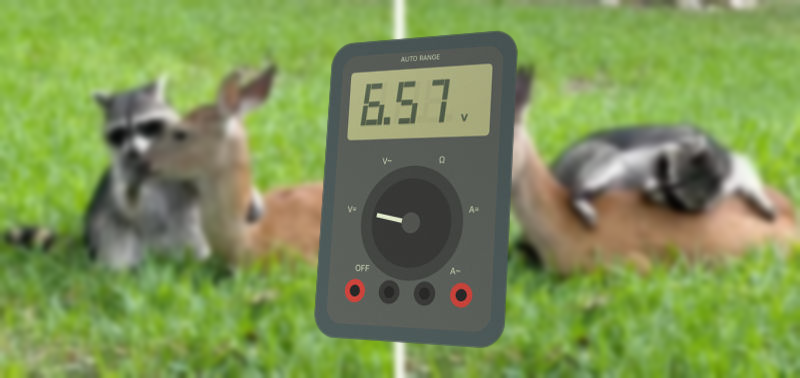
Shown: 6.57 V
